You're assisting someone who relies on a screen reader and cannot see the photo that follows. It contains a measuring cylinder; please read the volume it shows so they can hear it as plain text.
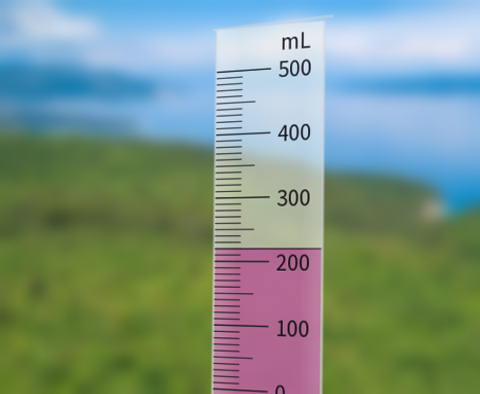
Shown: 220 mL
